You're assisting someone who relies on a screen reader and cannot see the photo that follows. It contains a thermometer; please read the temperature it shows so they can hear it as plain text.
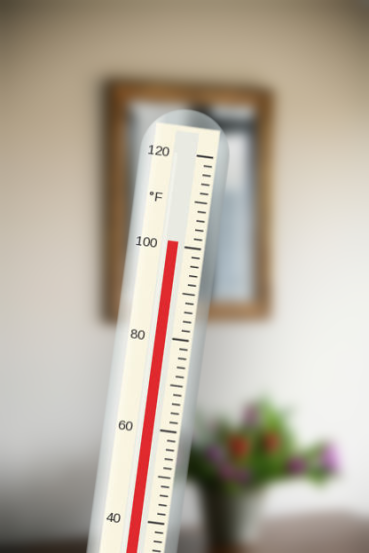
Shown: 101 °F
